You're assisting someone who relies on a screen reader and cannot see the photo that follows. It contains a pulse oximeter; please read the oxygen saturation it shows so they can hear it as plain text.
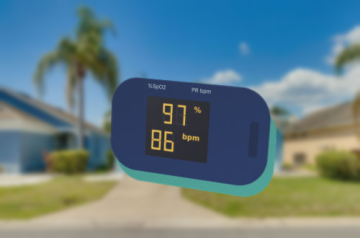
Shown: 97 %
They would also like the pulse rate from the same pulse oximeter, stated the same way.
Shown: 86 bpm
